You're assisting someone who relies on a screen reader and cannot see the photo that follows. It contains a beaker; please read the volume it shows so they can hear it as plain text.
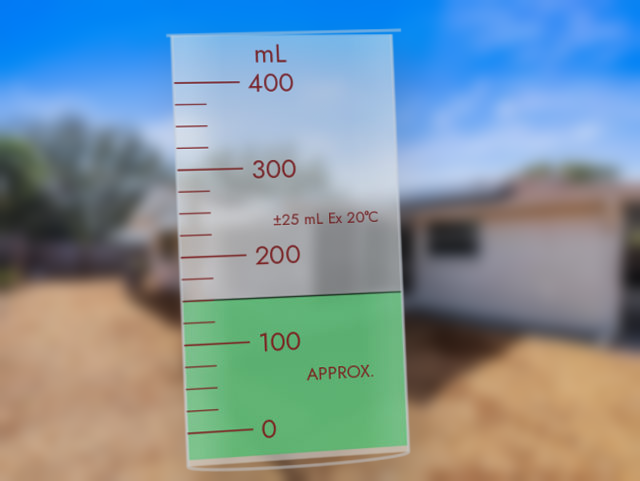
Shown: 150 mL
